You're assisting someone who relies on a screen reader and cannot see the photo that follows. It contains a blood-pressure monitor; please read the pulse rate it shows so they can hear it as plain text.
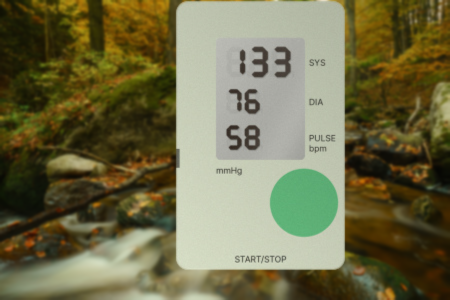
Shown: 58 bpm
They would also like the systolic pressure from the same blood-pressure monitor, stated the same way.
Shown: 133 mmHg
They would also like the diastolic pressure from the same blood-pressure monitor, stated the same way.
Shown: 76 mmHg
